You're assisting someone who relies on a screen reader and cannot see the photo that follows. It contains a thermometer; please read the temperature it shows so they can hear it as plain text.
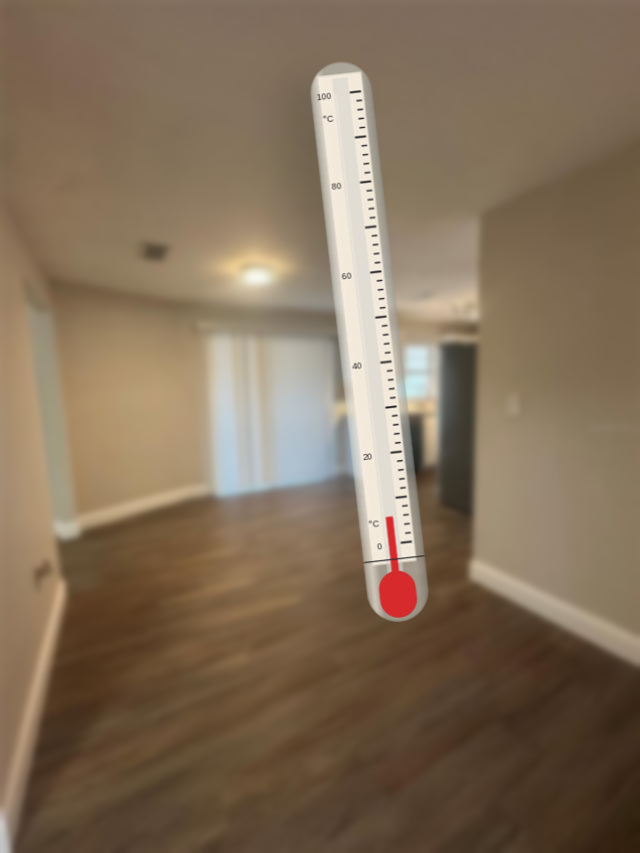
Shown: 6 °C
